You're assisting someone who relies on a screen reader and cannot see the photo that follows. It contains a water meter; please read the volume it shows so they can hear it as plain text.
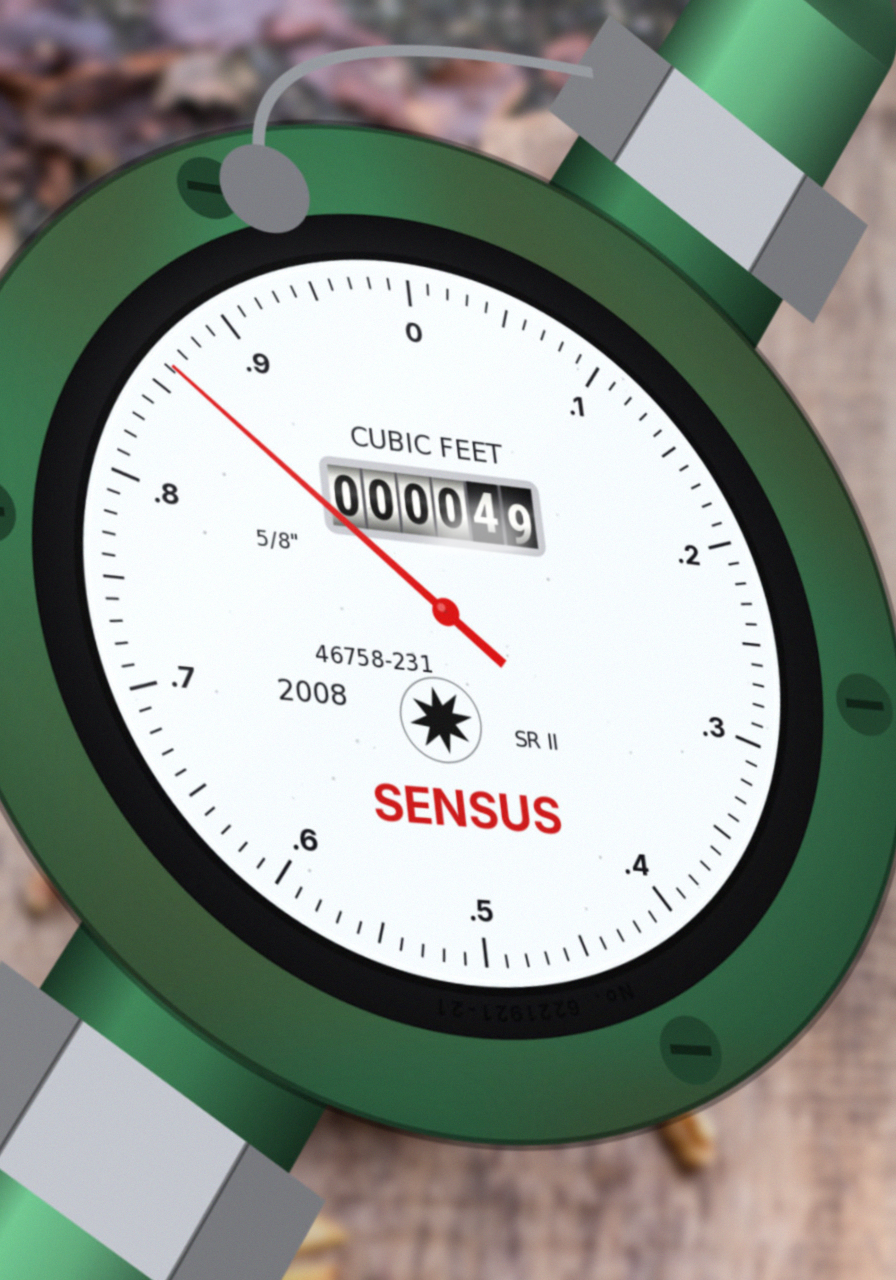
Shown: 48.86 ft³
